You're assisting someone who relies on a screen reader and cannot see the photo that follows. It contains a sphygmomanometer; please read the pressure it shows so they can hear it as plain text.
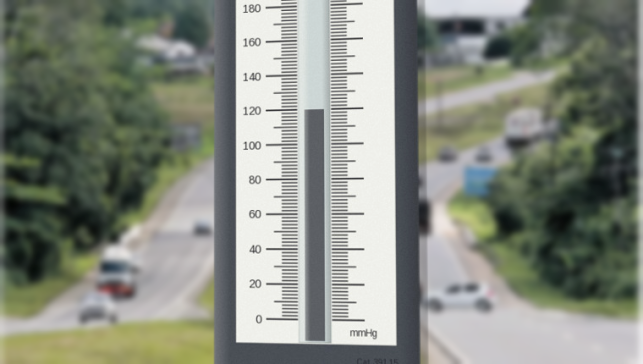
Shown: 120 mmHg
